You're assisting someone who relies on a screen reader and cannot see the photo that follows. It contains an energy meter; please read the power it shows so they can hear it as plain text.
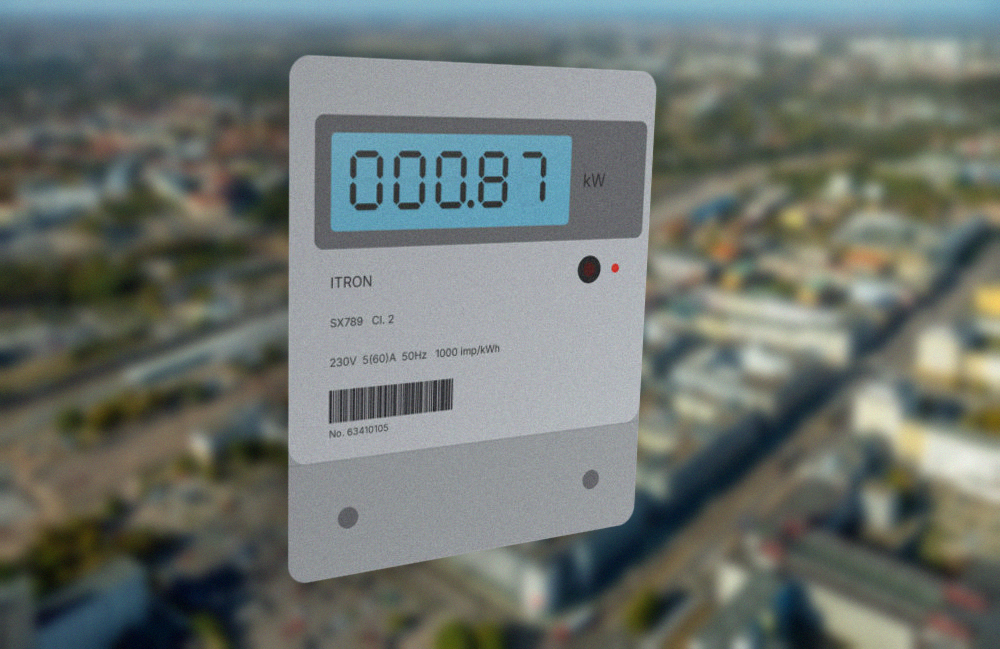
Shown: 0.87 kW
